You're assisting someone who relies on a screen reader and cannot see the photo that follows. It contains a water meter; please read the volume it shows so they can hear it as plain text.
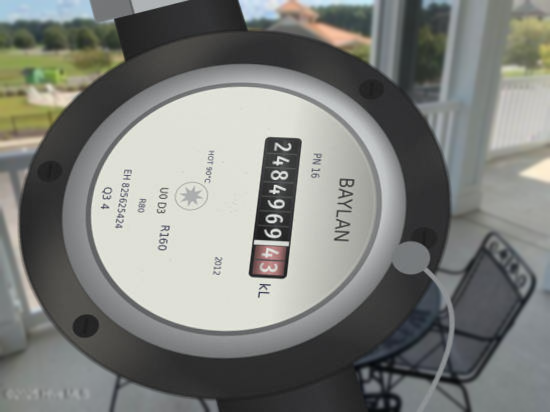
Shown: 2484969.43 kL
